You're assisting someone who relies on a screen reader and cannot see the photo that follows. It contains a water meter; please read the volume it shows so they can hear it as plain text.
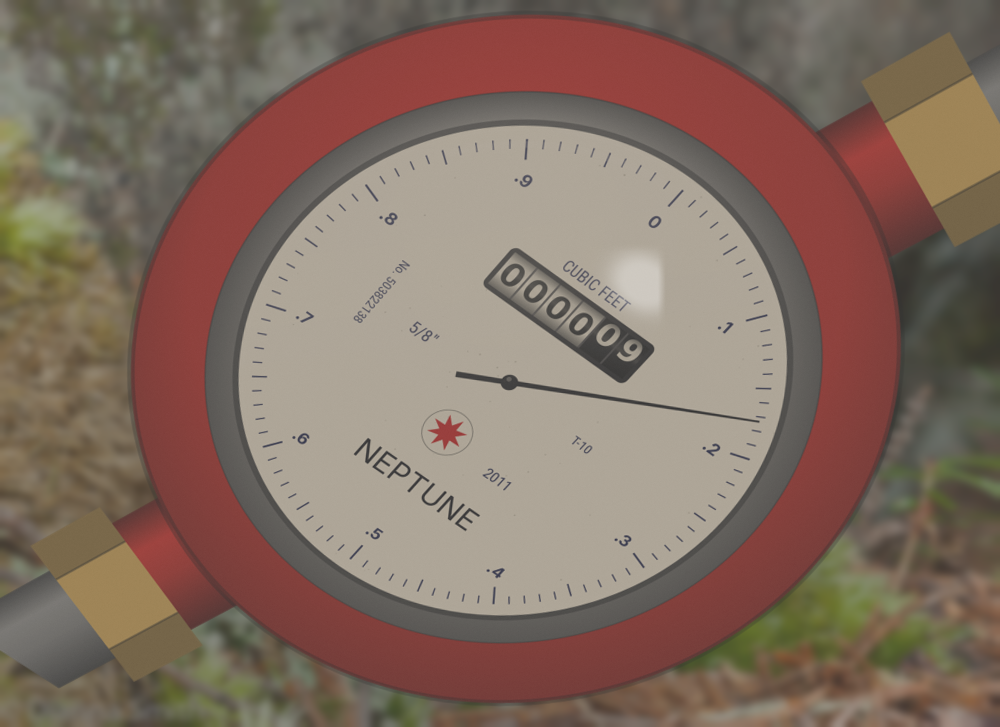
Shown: 9.17 ft³
